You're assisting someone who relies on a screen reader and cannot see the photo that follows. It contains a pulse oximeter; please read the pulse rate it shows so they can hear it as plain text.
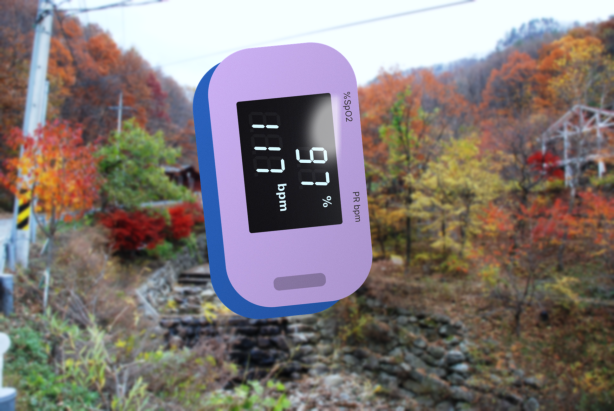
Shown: 117 bpm
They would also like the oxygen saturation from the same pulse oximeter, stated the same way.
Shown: 97 %
